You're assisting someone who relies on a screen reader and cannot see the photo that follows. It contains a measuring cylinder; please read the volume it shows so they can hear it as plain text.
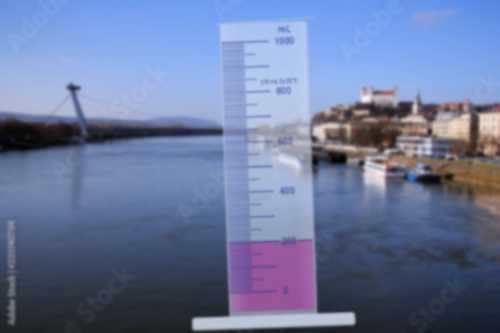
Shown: 200 mL
